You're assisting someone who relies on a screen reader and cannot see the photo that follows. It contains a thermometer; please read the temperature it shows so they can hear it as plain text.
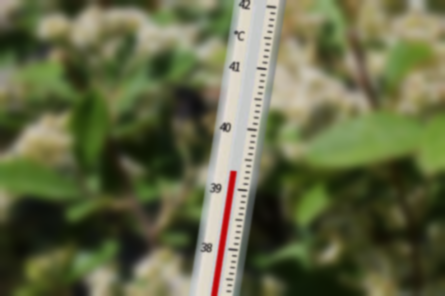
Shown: 39.3 °C
